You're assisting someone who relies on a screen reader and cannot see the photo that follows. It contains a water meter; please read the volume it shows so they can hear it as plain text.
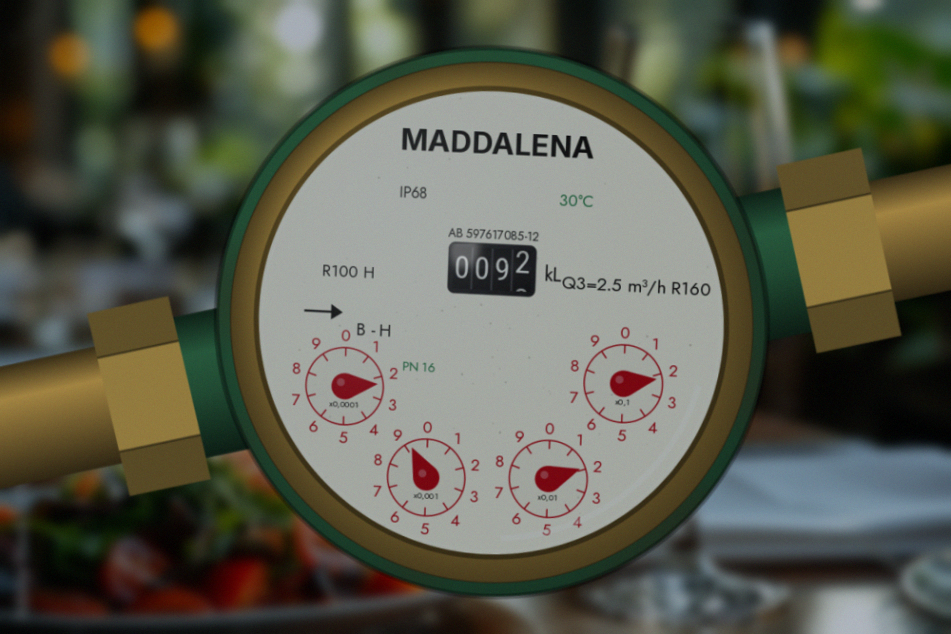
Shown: 92.2192 kL
